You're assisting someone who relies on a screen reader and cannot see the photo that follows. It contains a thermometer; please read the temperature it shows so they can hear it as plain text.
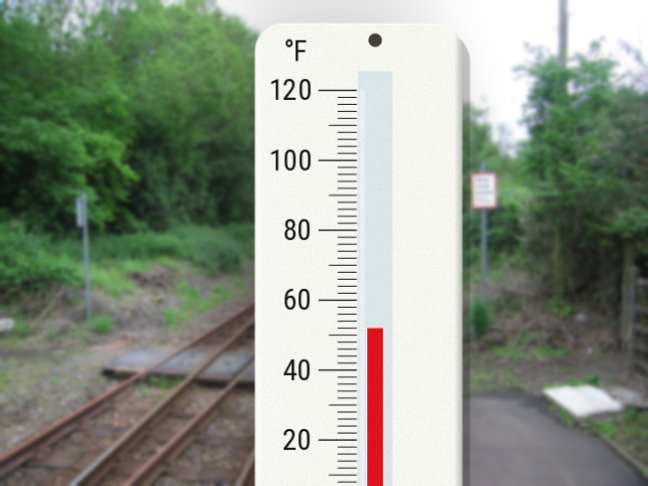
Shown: 52 °F
